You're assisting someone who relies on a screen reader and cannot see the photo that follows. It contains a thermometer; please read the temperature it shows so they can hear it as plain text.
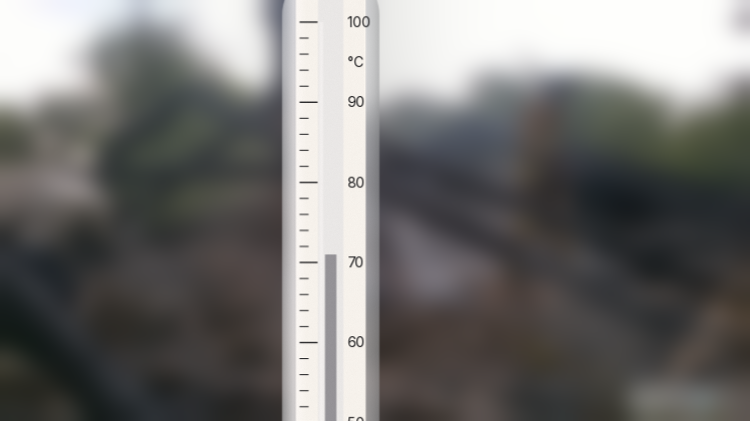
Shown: 71 °C
